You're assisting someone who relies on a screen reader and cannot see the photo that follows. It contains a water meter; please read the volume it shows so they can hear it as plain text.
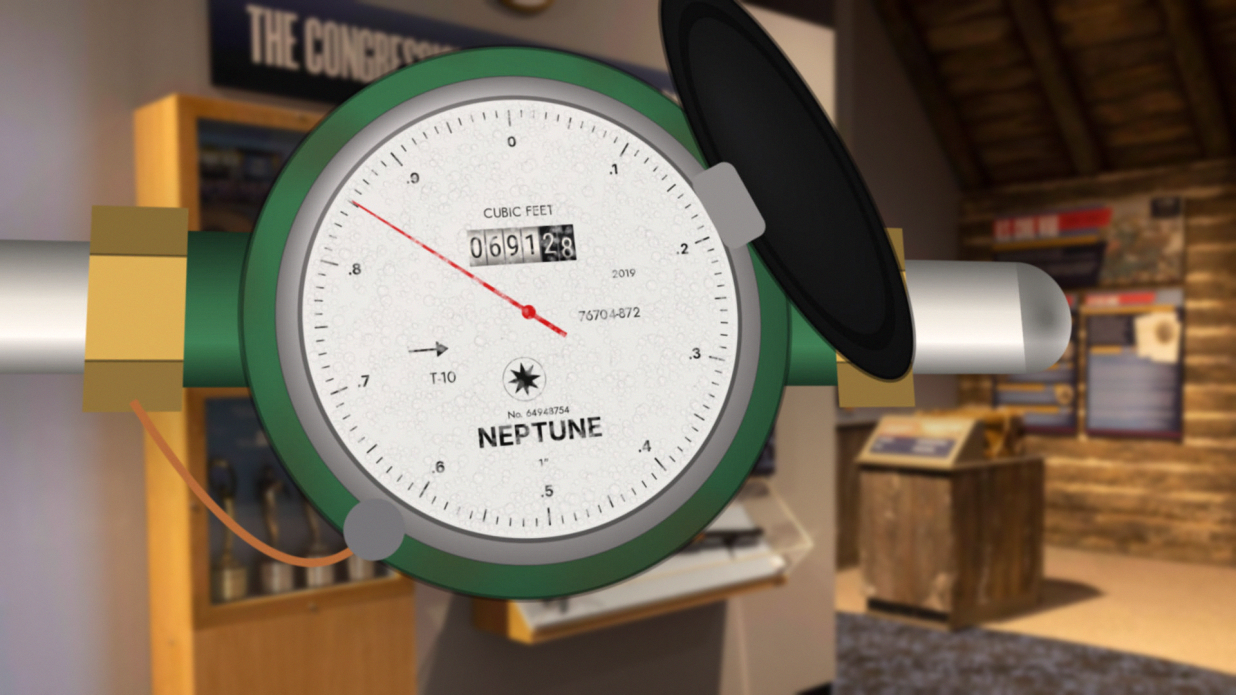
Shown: 69127.85 ft³
